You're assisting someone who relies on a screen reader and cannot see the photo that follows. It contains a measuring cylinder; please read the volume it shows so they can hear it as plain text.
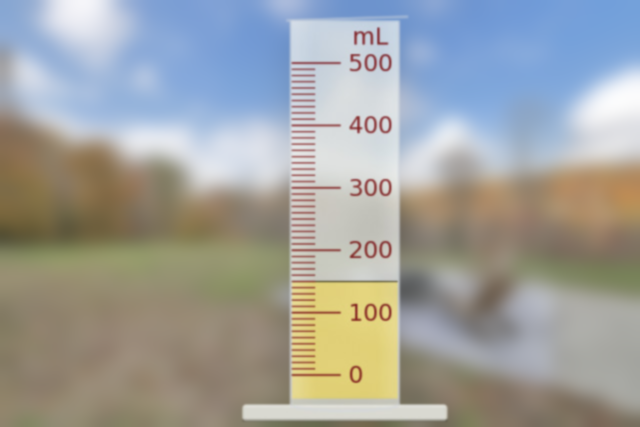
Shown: 150 mL
